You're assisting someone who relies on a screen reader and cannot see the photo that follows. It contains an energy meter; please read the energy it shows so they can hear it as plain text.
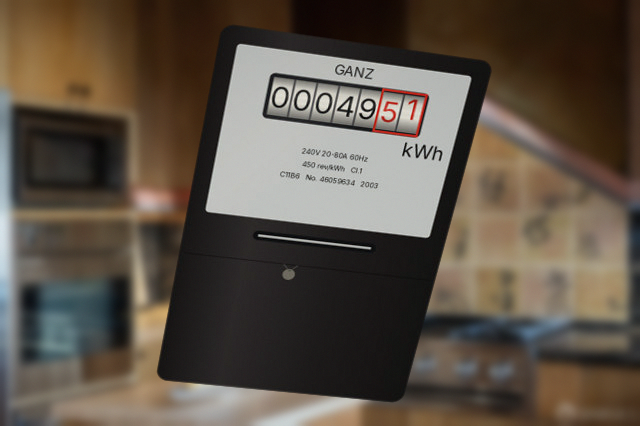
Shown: 49.51 kWh
